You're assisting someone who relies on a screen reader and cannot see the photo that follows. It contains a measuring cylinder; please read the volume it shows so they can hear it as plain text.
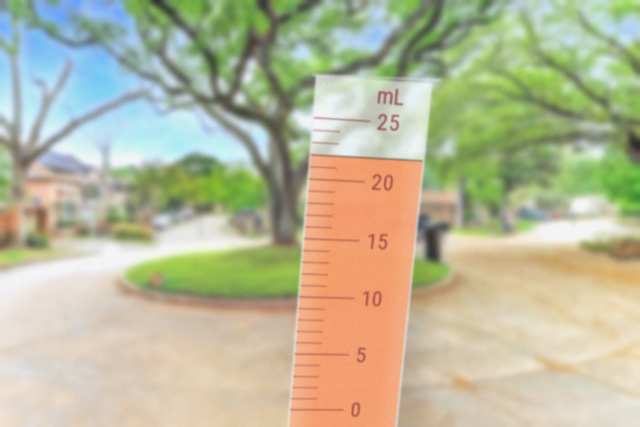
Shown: 22 mL
